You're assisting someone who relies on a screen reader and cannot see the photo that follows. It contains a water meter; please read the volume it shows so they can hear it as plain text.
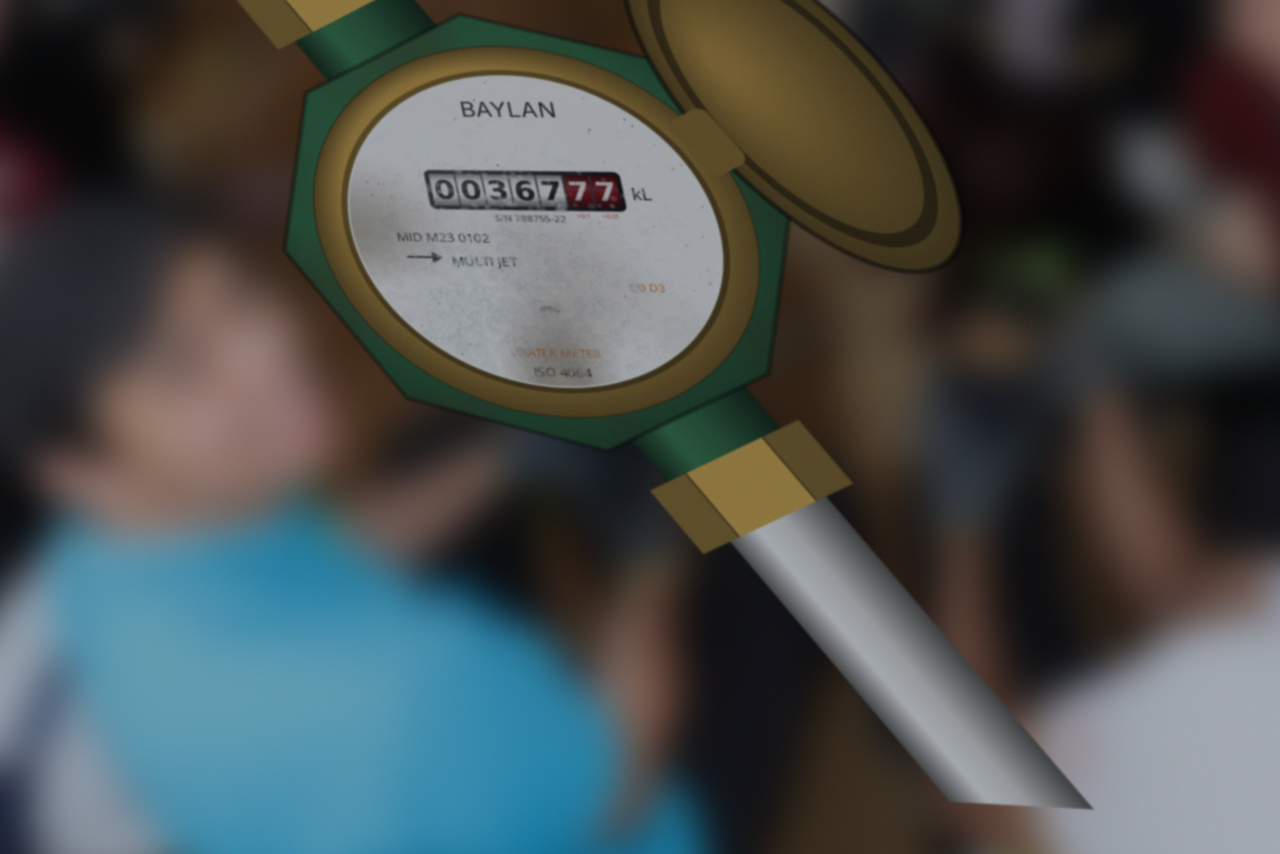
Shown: 367.77 kL
